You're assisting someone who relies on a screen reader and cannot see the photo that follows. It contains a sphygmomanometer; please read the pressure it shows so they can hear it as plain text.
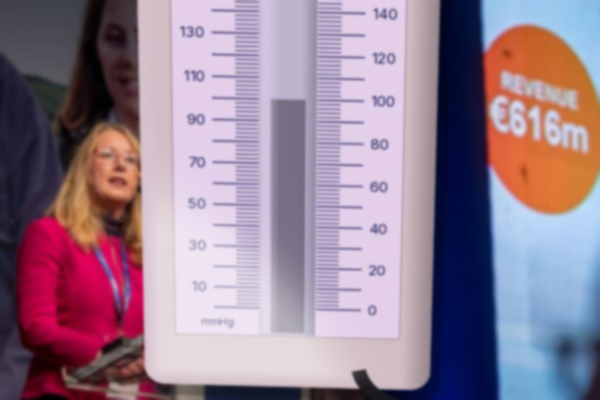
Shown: 100 mmHg
